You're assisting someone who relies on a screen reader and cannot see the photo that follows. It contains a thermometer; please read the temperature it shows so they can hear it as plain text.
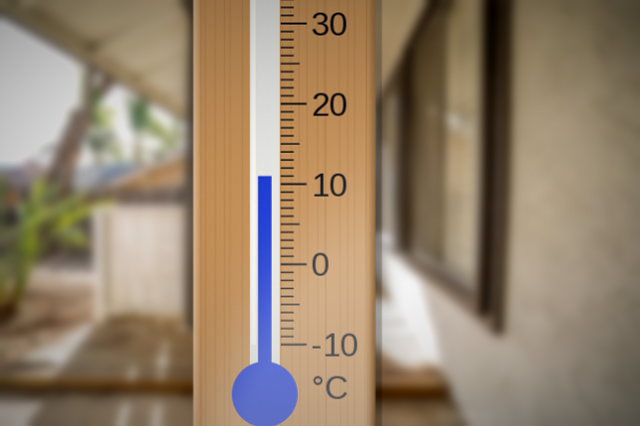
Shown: 11 °C
